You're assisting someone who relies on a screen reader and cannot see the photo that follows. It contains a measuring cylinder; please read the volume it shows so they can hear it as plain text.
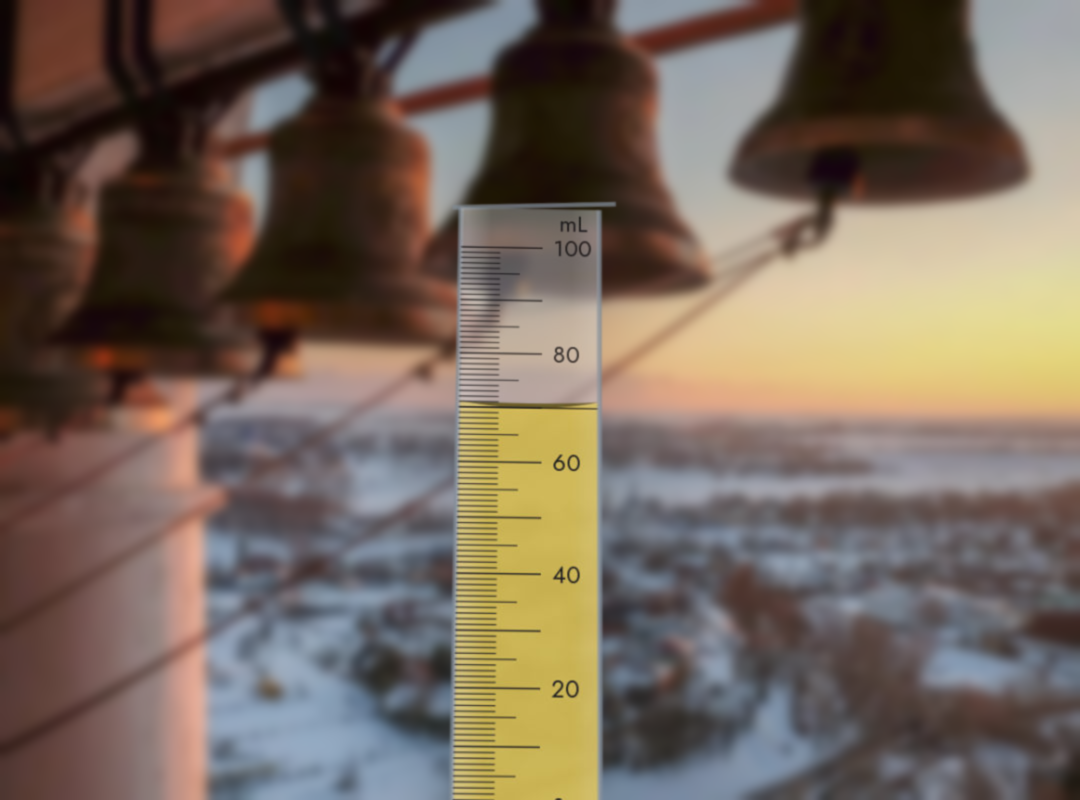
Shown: 70 mL
